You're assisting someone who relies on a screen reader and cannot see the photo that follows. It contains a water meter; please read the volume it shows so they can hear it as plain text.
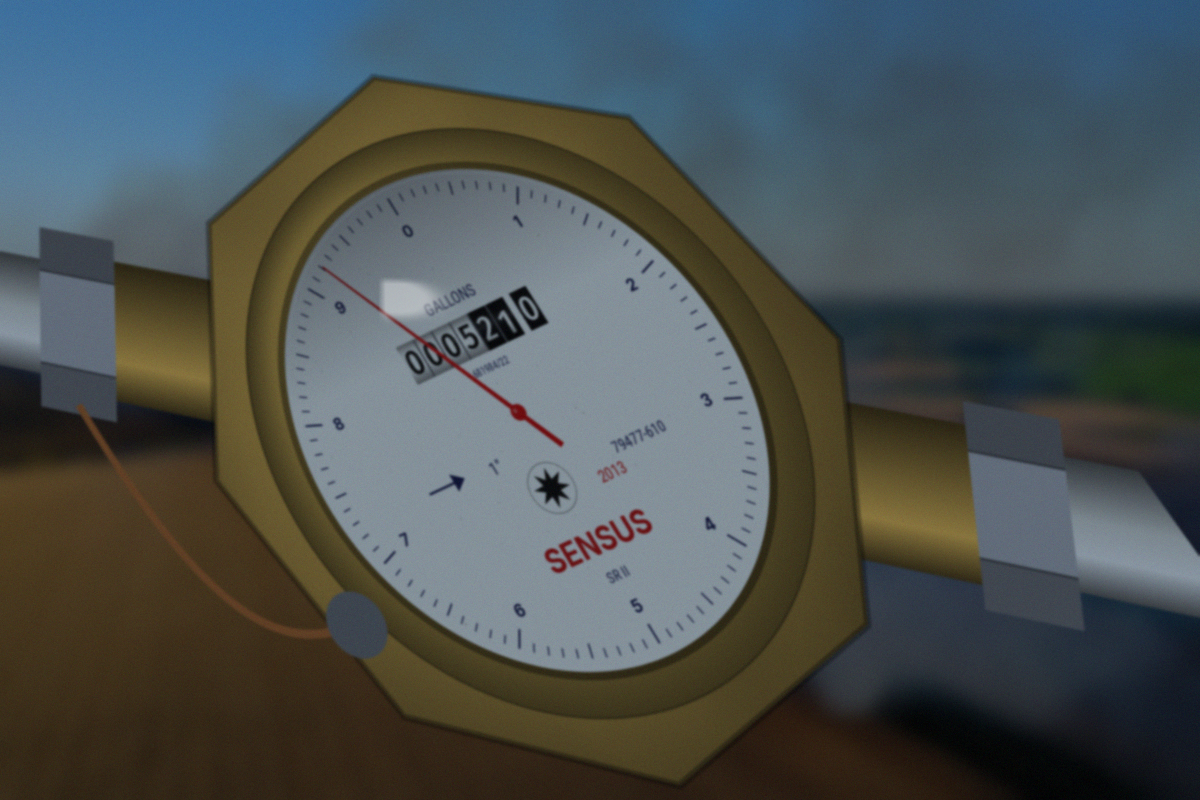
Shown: 5209.2 gal
